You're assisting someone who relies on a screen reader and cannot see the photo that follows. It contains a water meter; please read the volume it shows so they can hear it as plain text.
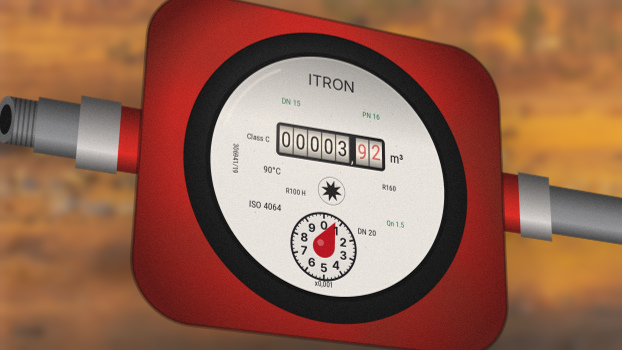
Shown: 3.920 m³
